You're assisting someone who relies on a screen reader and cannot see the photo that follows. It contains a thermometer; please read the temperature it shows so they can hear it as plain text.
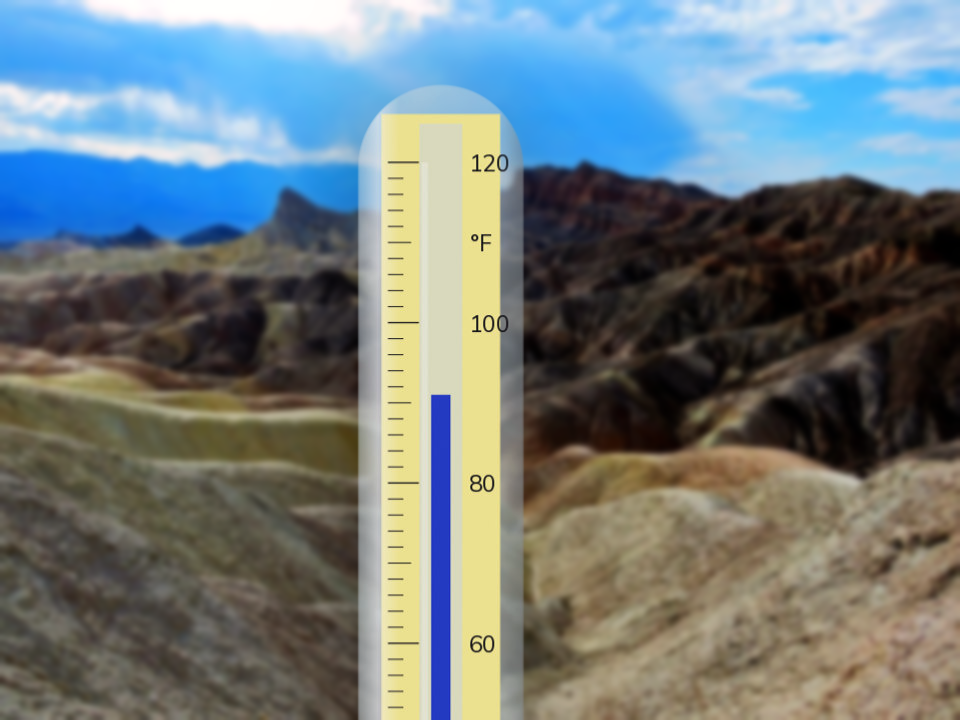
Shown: 91 °F
